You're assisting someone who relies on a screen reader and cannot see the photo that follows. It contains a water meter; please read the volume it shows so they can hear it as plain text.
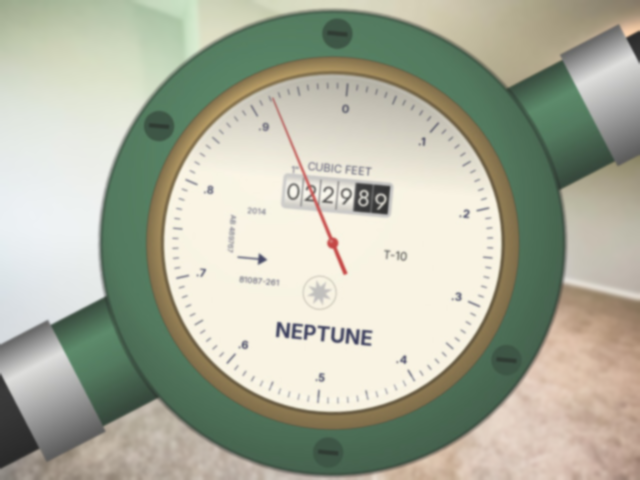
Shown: 22988.92 ft³
